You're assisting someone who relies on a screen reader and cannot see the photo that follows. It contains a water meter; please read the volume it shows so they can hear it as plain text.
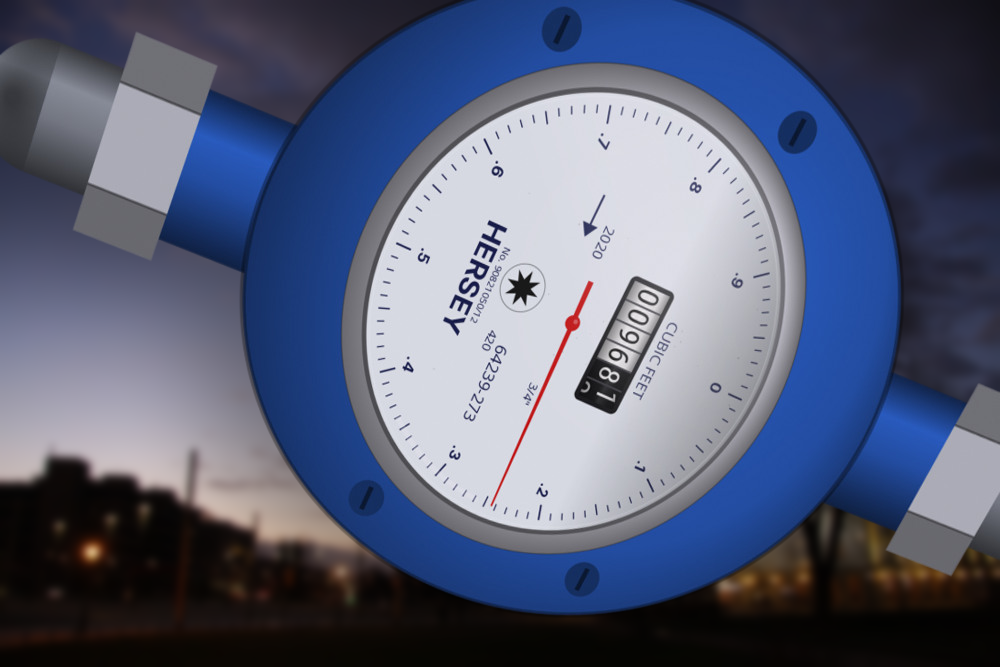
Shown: 9681.24 ft³
